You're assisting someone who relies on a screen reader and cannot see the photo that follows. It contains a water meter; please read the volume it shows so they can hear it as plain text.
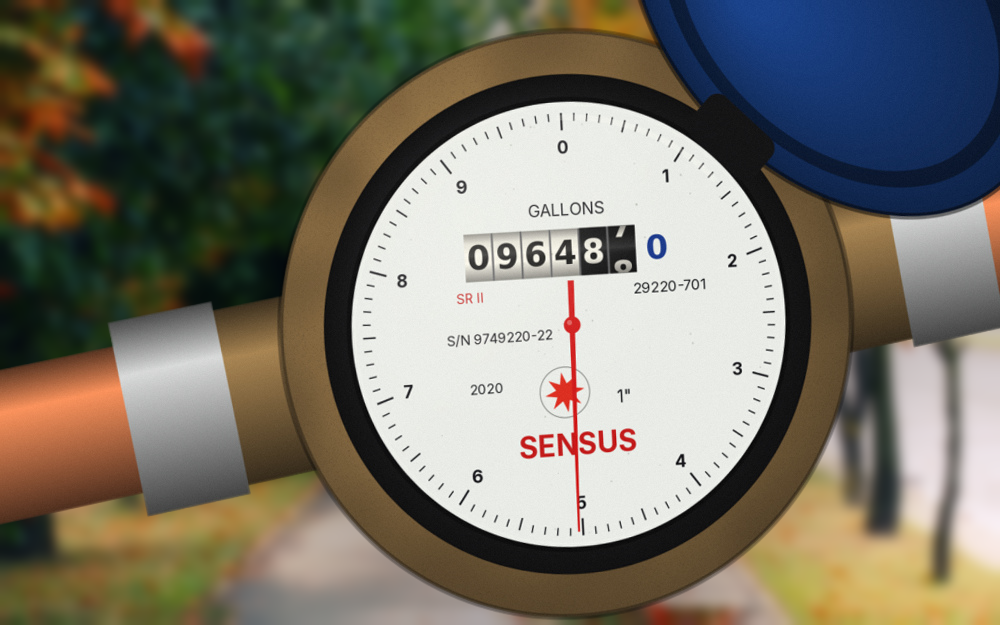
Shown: 964875.0 gal
